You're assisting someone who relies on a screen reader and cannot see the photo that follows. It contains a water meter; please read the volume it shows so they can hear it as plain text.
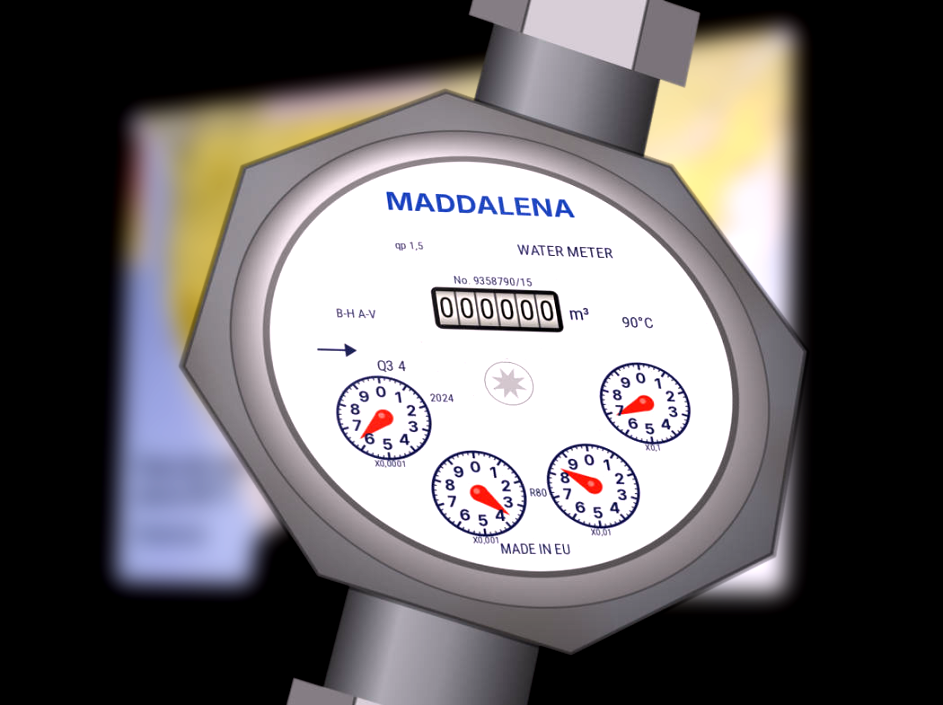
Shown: 0.6836 m³
